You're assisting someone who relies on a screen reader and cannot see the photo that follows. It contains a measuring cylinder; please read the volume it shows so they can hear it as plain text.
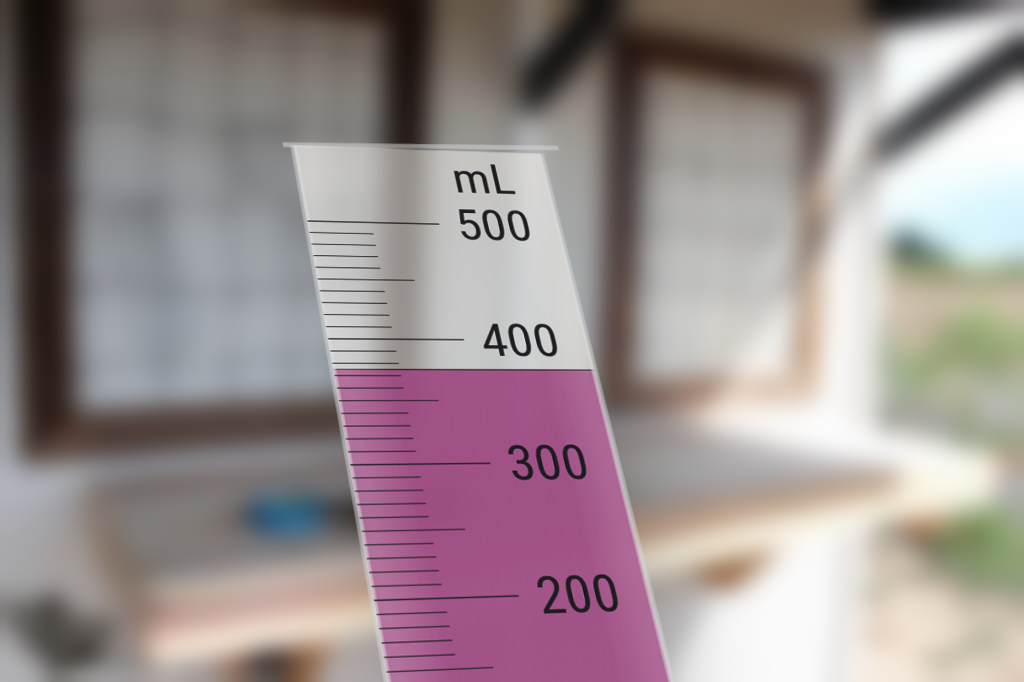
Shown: 375 mL
